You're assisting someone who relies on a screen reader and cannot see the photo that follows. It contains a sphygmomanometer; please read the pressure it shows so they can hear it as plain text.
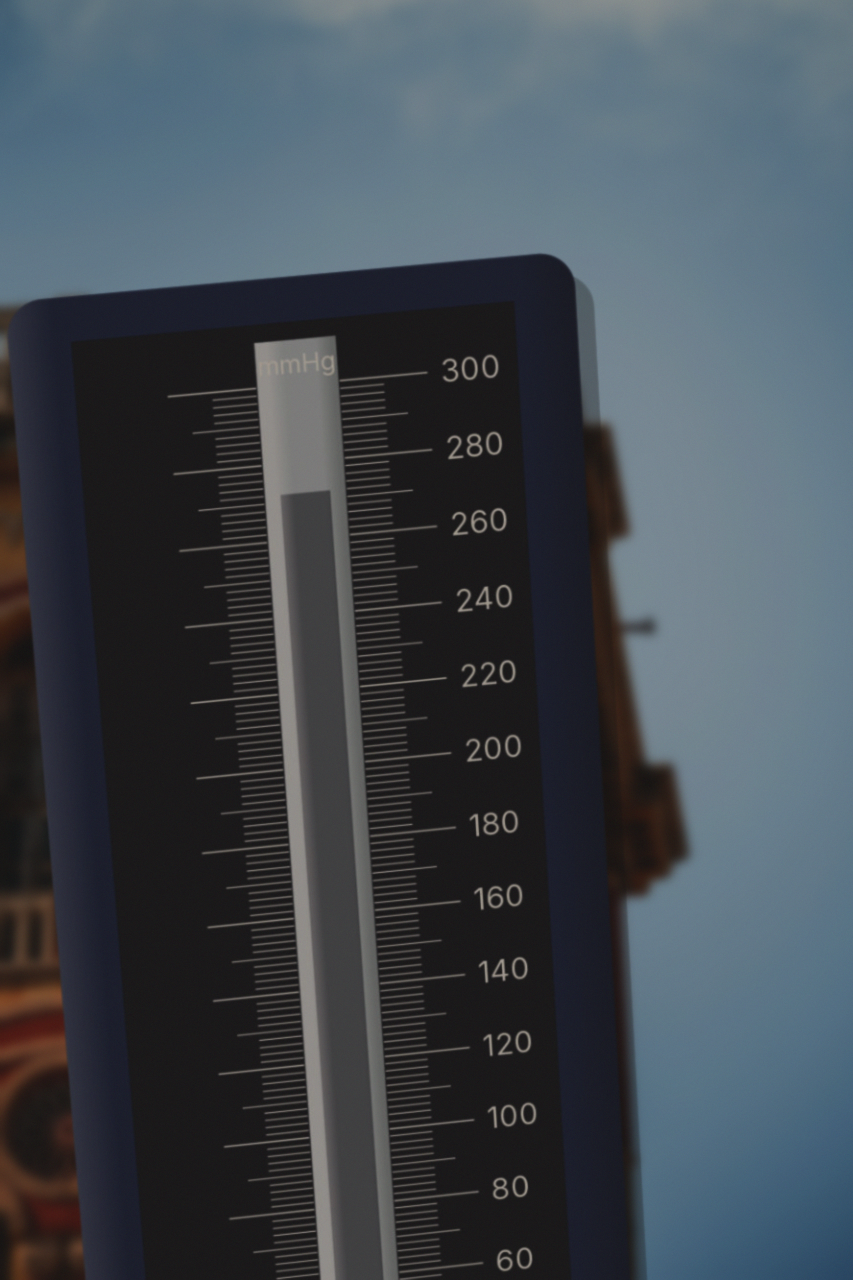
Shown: 272 mmHg
